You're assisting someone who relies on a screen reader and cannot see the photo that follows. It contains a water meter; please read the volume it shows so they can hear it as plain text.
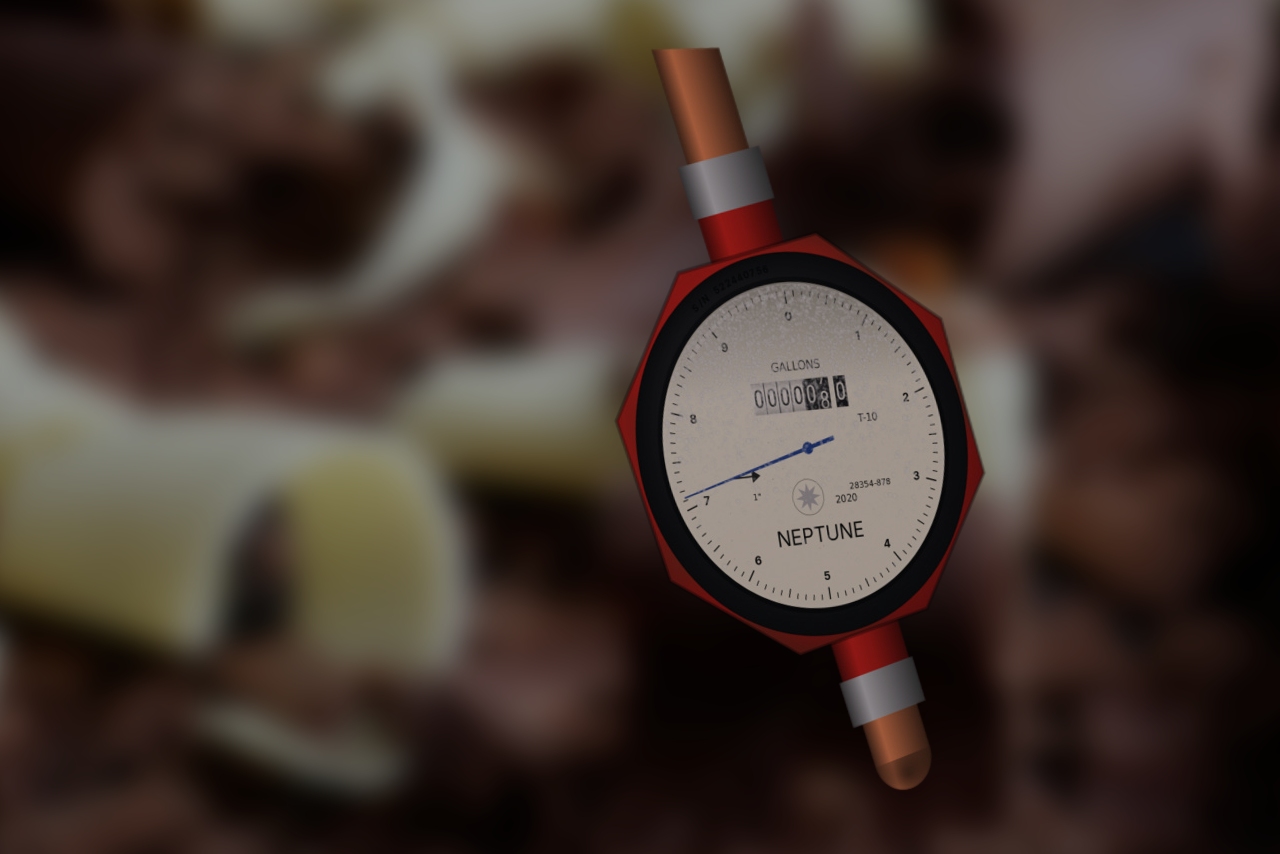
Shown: 77.1 gal
